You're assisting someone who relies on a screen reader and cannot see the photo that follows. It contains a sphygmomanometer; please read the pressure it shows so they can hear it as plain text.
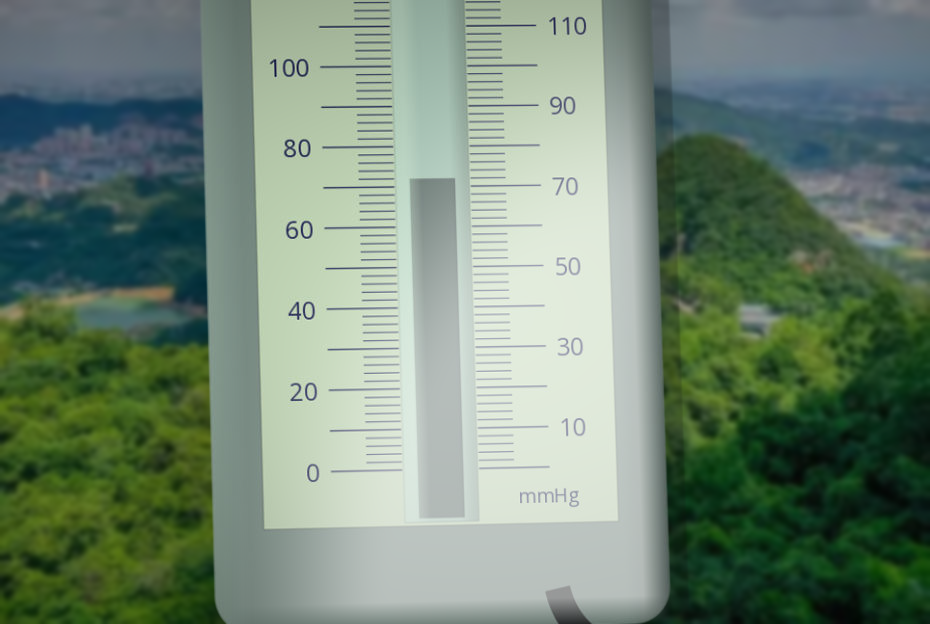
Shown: 72 mmHg
